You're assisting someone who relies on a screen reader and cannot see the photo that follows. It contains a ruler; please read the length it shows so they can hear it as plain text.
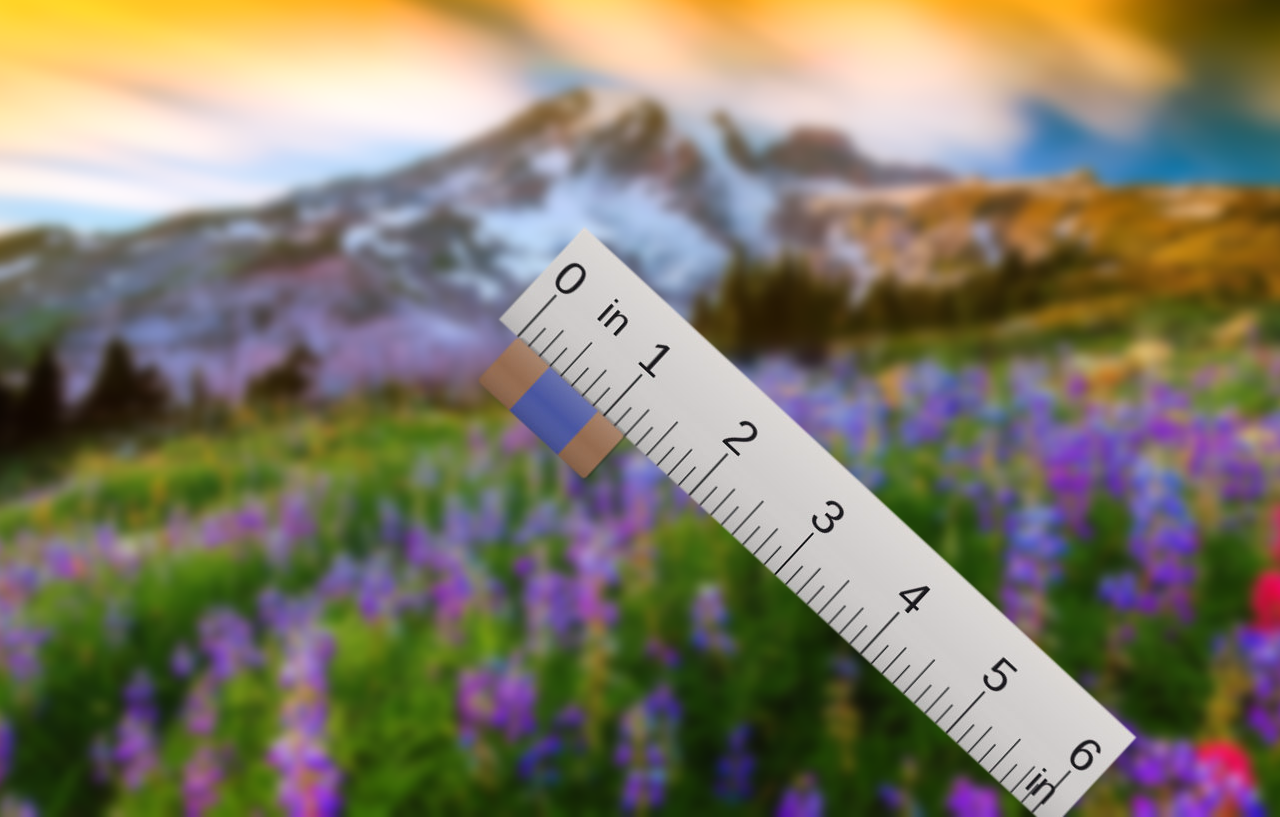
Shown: 1.25 in
